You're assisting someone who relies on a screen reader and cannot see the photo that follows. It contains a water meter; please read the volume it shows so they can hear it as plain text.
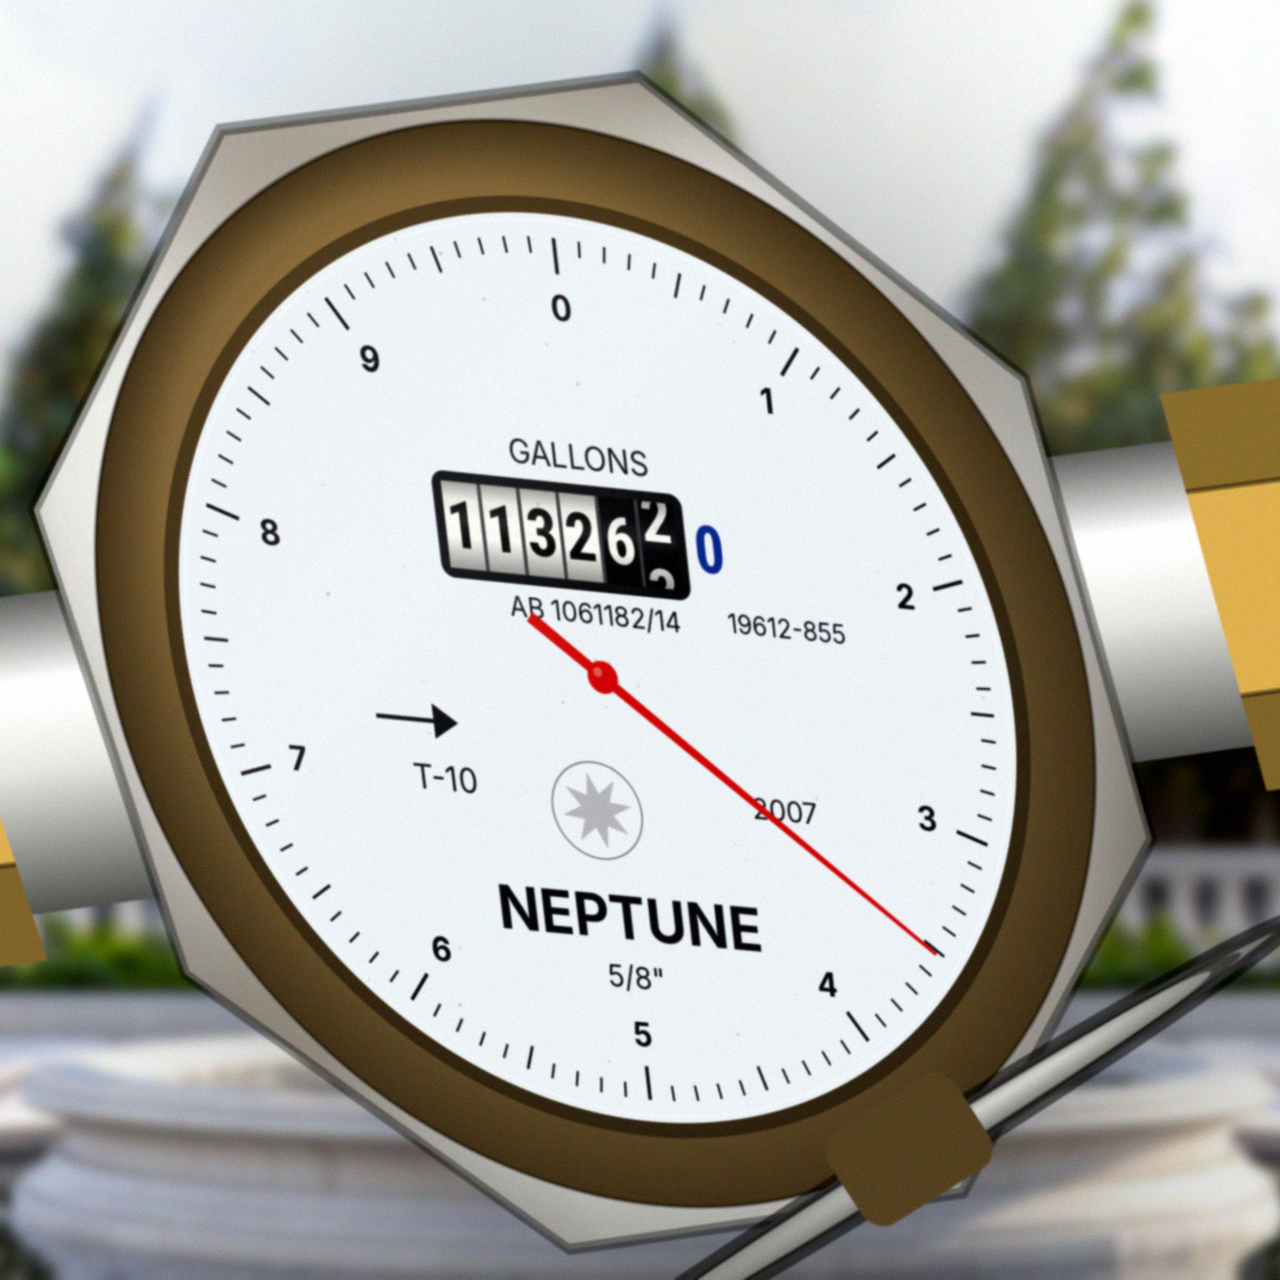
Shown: 1132623.5 gal
